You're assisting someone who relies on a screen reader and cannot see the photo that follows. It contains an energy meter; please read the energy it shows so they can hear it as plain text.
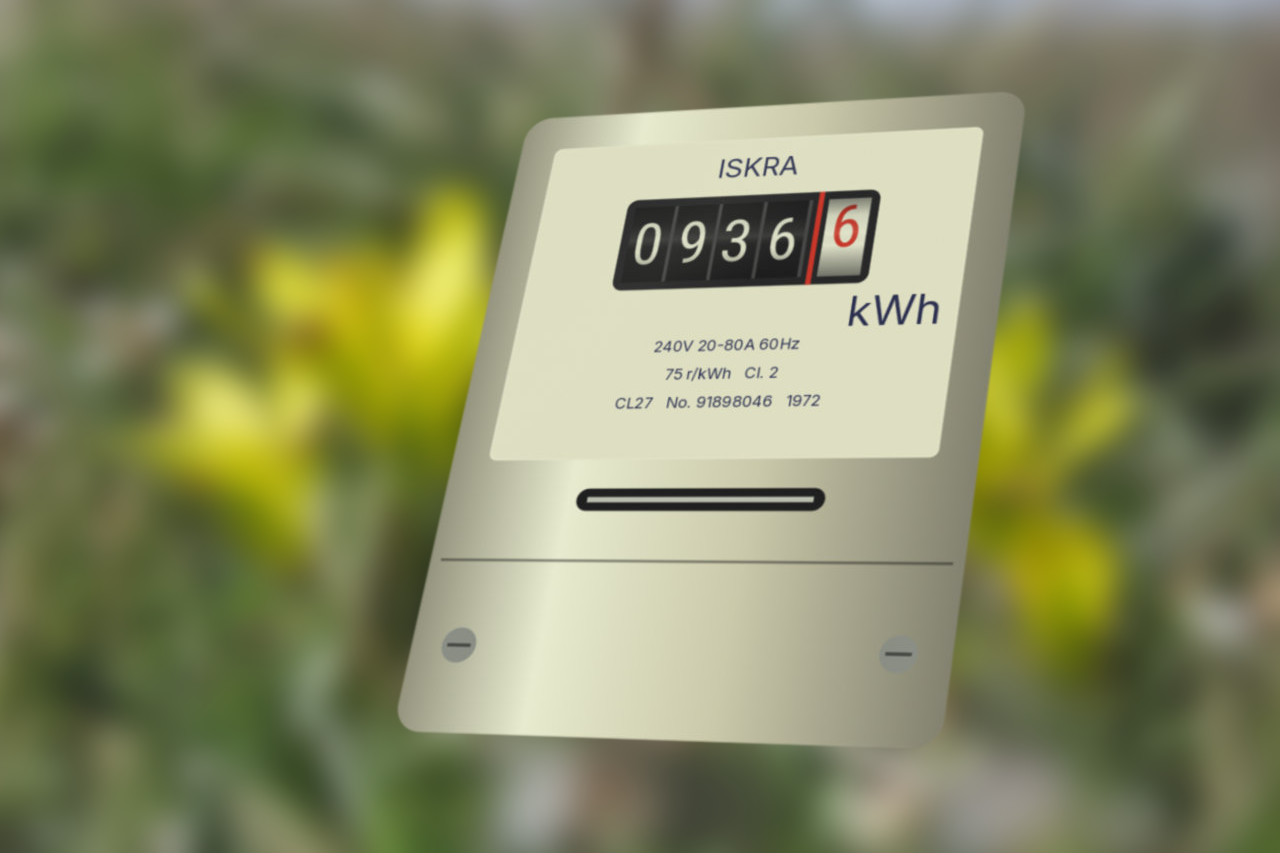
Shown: 936.6 kWh
